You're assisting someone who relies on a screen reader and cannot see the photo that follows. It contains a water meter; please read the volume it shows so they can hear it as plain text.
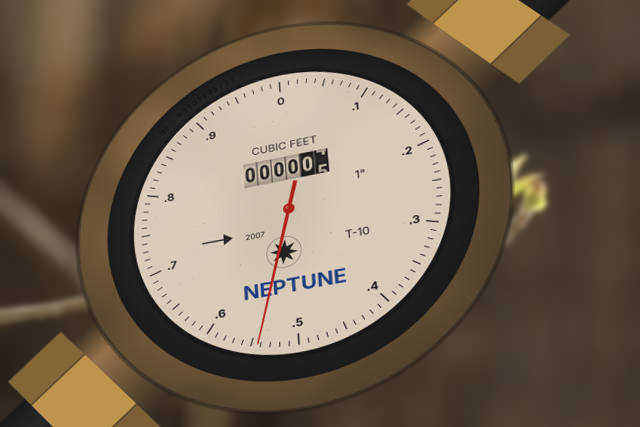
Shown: 4.54 ft³
